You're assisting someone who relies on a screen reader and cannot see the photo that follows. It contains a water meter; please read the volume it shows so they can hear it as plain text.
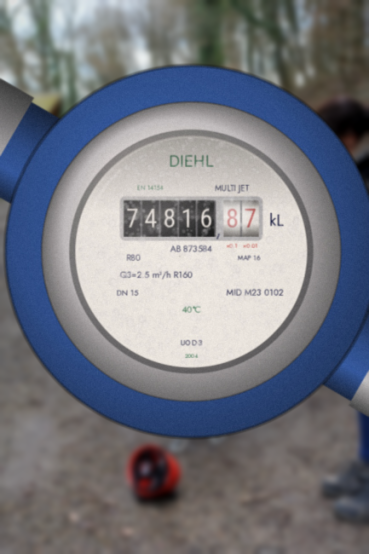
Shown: 74816.87 kL
